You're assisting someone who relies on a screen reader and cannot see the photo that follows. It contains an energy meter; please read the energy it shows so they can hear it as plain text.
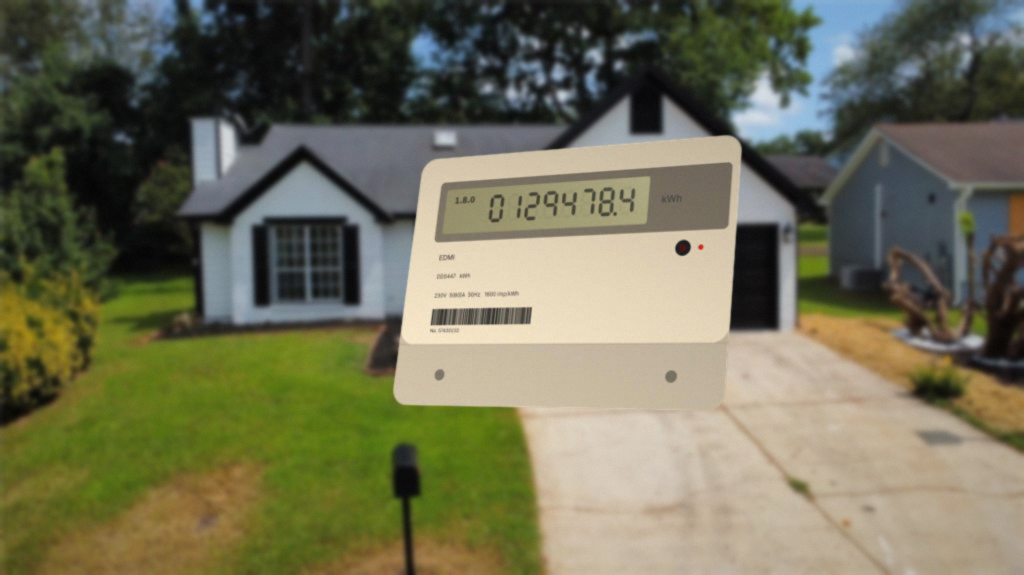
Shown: 129478.4 kWh
